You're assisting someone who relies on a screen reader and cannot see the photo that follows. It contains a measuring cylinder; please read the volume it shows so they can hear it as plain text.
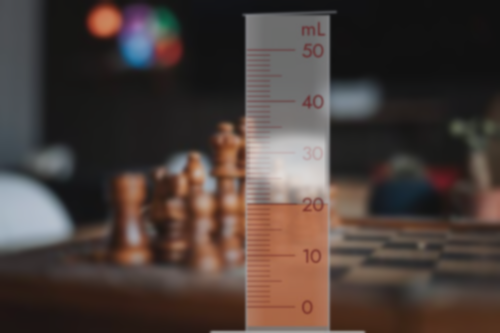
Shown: 20 mL
